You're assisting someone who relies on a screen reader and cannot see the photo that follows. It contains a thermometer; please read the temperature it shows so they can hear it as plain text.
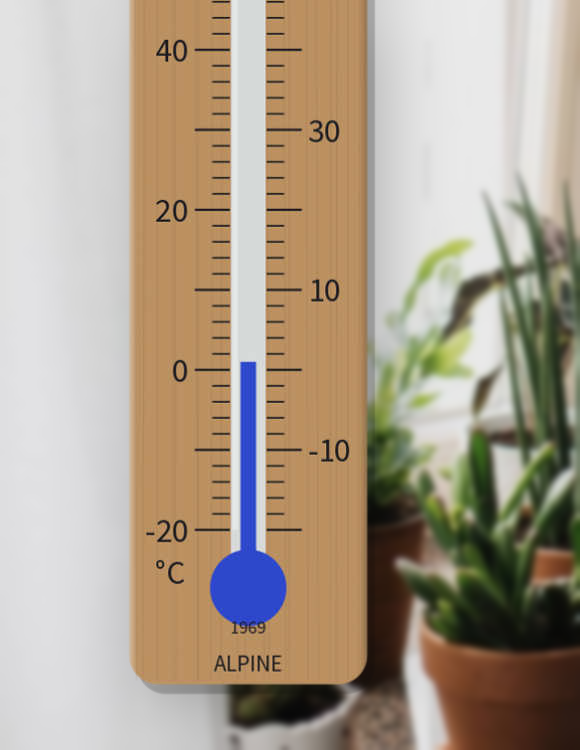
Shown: 1 °C
